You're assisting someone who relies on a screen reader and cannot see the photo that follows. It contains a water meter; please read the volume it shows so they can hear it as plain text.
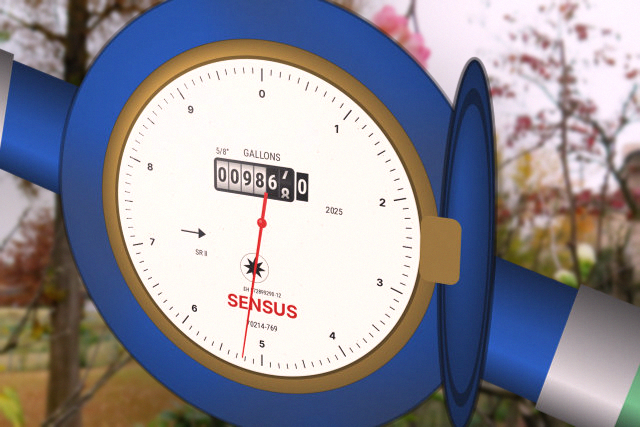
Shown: 98675.2 gal
